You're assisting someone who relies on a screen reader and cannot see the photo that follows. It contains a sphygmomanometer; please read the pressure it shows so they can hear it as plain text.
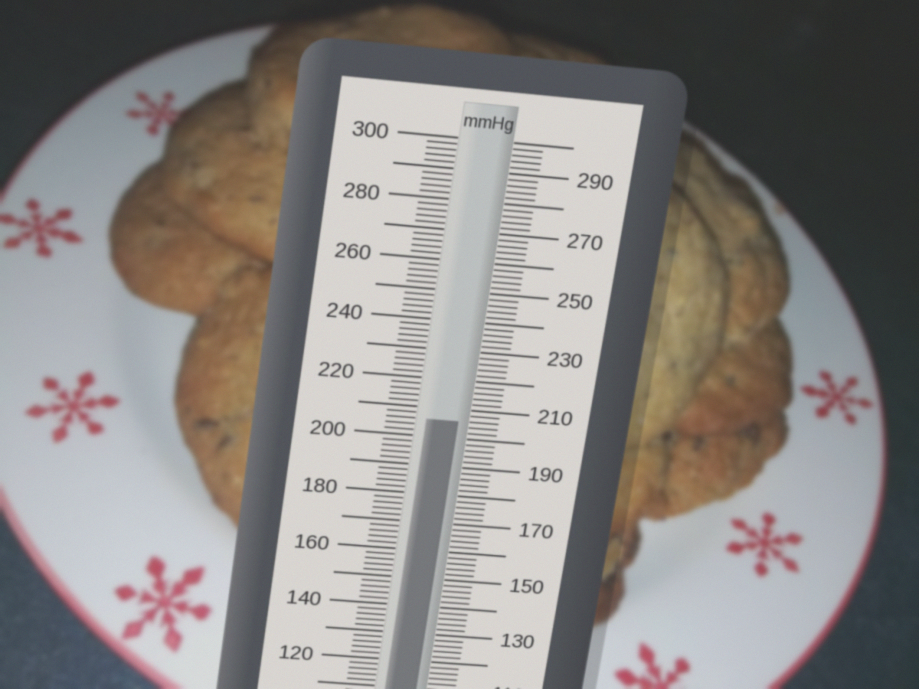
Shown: 206 mmHg
